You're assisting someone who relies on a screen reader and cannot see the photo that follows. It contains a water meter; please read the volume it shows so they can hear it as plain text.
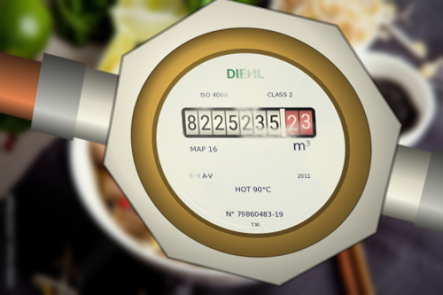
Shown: 8225235.23 m³
